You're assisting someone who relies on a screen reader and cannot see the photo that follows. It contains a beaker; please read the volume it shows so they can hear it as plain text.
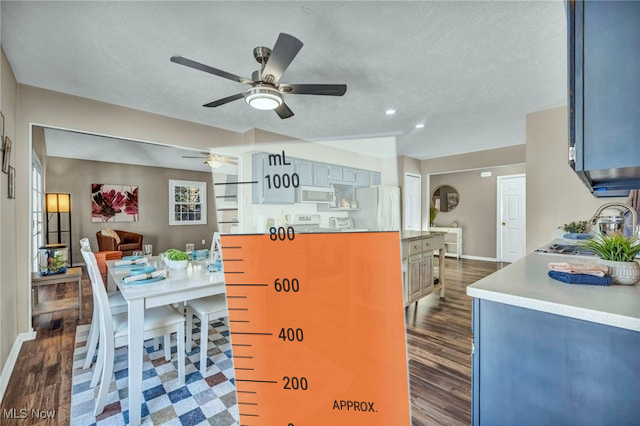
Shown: 800 mL
